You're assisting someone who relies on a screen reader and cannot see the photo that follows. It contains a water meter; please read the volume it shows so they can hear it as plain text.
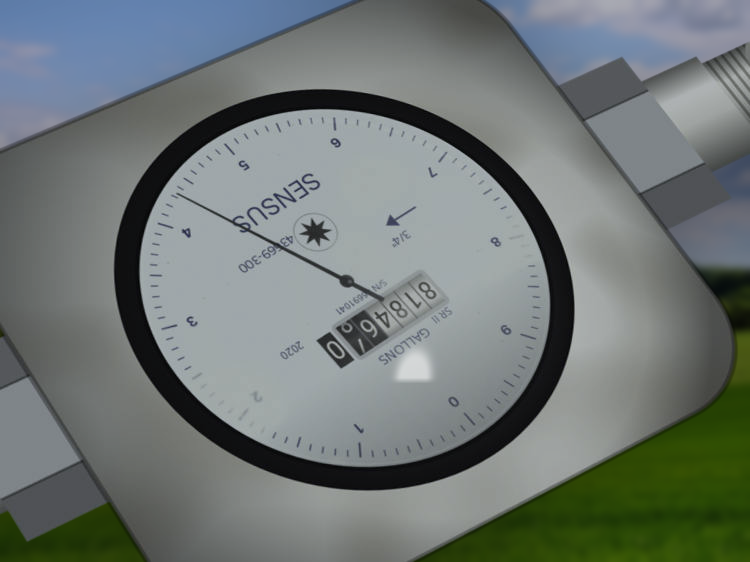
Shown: 8184674.3 gal
